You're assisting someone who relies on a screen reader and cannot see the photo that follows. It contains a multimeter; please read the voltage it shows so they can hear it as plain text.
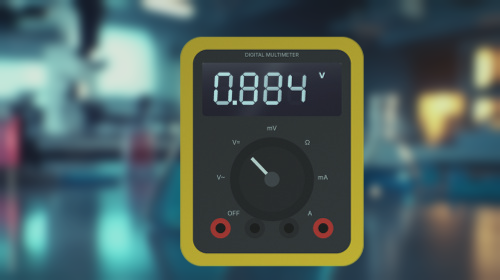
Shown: 0.884 V
